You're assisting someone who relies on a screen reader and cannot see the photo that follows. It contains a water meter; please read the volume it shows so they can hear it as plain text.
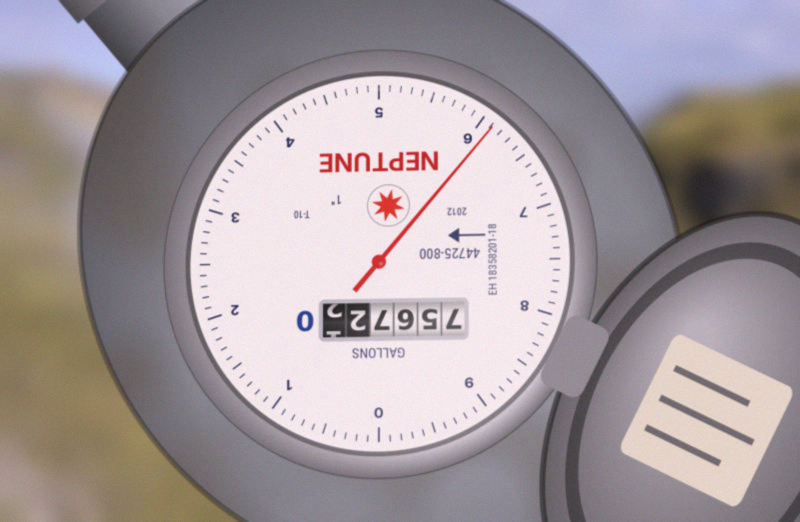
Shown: 7567216.1 gal
